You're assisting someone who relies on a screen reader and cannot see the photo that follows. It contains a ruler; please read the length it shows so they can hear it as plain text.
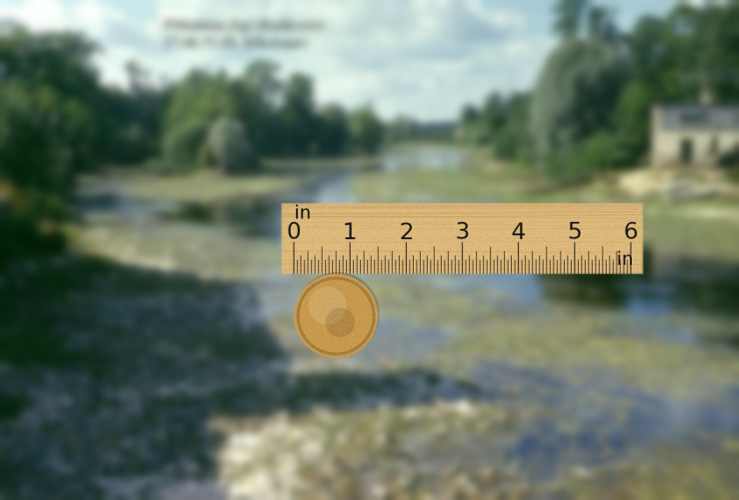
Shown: 1.5 in
